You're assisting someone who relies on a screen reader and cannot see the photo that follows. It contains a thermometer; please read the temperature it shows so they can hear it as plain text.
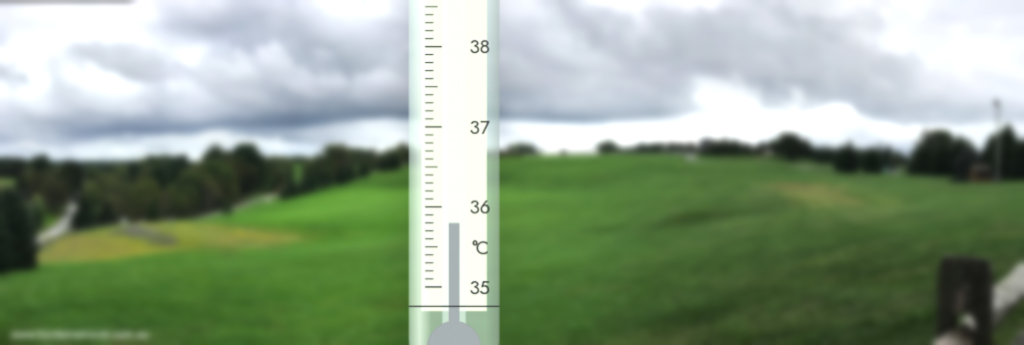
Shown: 35.8 °C
